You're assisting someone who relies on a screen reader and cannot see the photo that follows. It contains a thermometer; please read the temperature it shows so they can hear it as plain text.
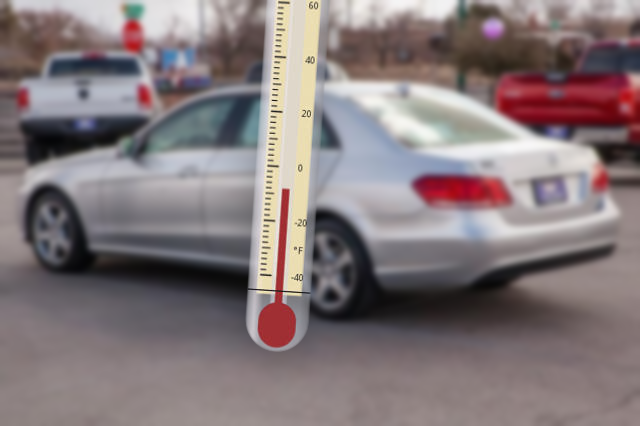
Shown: -8 °F
